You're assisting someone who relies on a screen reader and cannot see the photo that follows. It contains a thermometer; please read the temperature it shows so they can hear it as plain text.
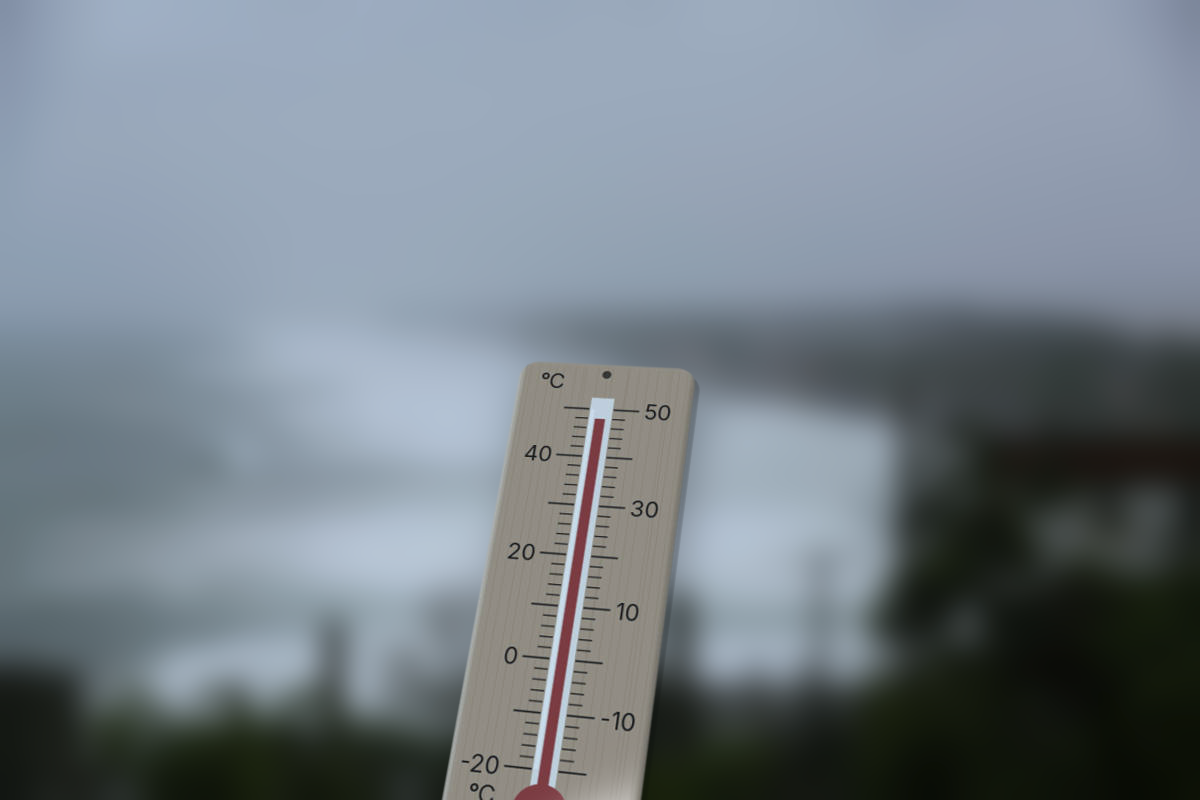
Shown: 48 °C
